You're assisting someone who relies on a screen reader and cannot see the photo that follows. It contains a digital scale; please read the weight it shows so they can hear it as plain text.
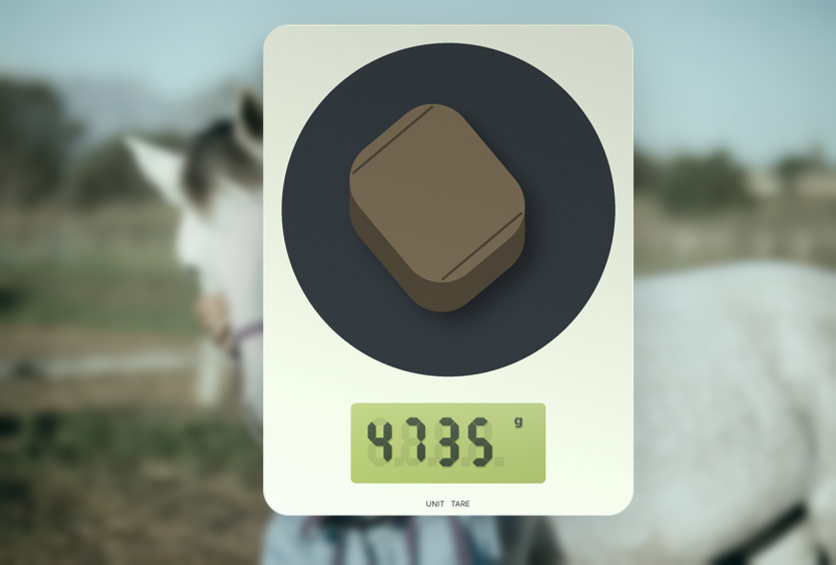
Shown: 4735 g
